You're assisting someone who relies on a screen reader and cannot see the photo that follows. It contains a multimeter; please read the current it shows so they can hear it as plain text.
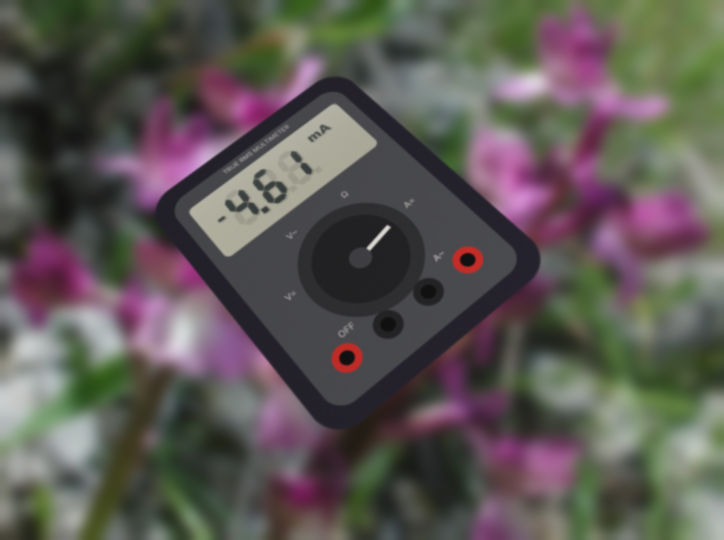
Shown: -4.61 mA
